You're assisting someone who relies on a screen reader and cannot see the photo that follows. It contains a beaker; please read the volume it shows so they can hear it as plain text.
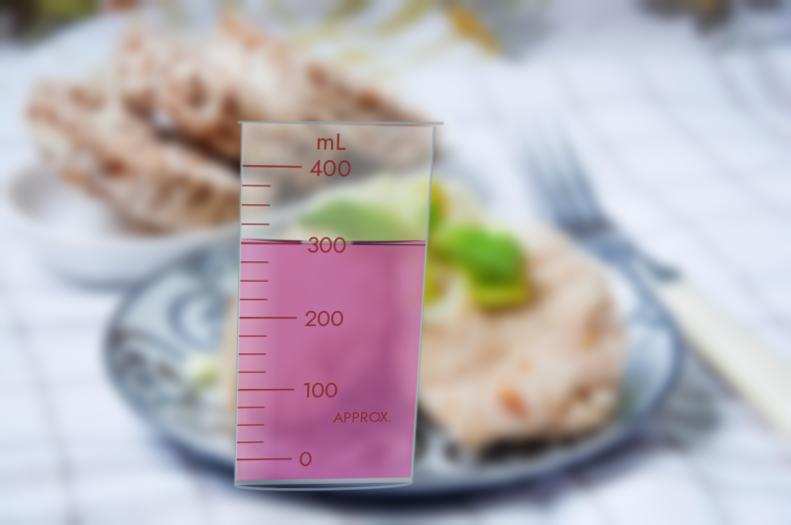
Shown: 300 mL
